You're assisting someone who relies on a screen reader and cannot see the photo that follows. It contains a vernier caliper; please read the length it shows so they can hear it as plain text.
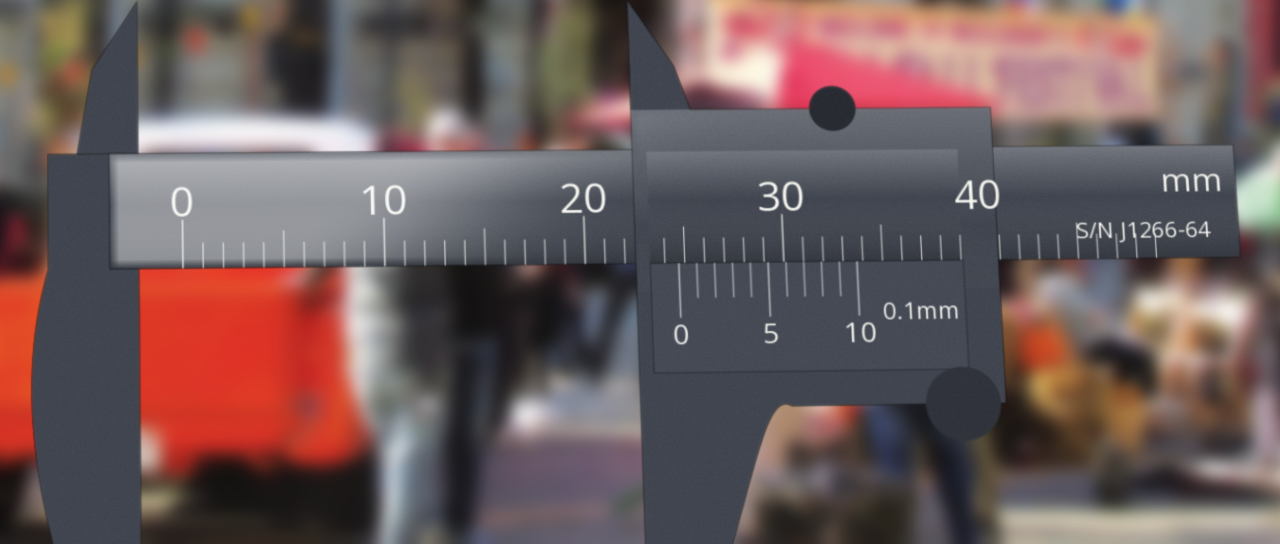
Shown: 24.7 mm
